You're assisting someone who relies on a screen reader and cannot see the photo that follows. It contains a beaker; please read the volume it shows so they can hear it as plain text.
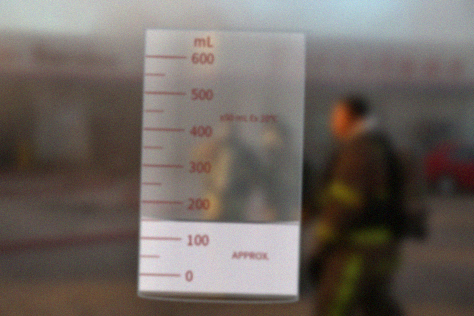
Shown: 150 mL
